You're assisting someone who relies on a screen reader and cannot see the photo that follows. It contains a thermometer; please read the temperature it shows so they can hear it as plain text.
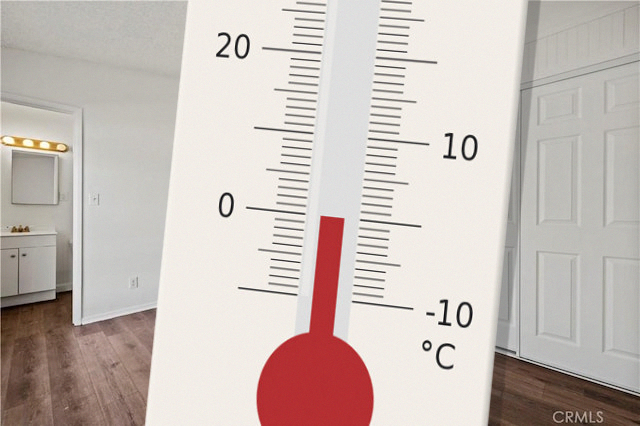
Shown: 0 °C
